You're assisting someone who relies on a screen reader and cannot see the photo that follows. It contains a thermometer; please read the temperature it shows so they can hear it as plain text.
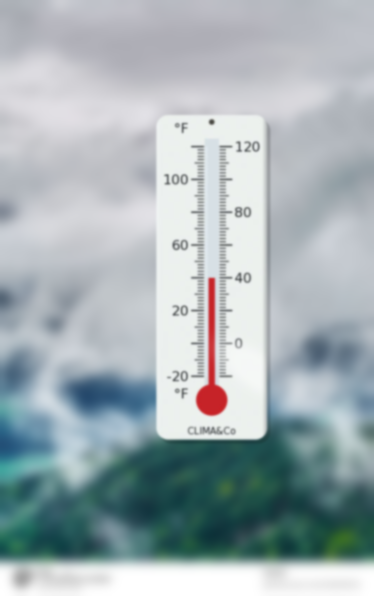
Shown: 40 °F
